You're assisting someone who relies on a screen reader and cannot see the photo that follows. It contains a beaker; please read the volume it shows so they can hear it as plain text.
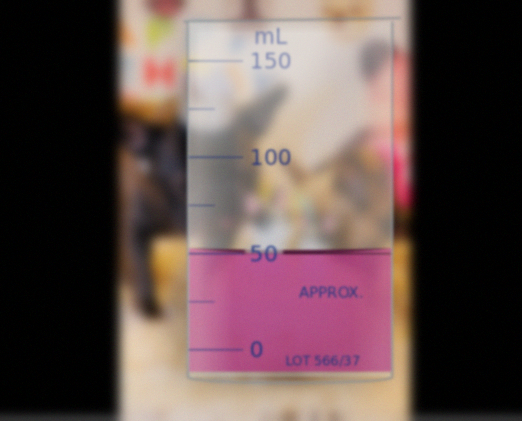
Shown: 50 mL
